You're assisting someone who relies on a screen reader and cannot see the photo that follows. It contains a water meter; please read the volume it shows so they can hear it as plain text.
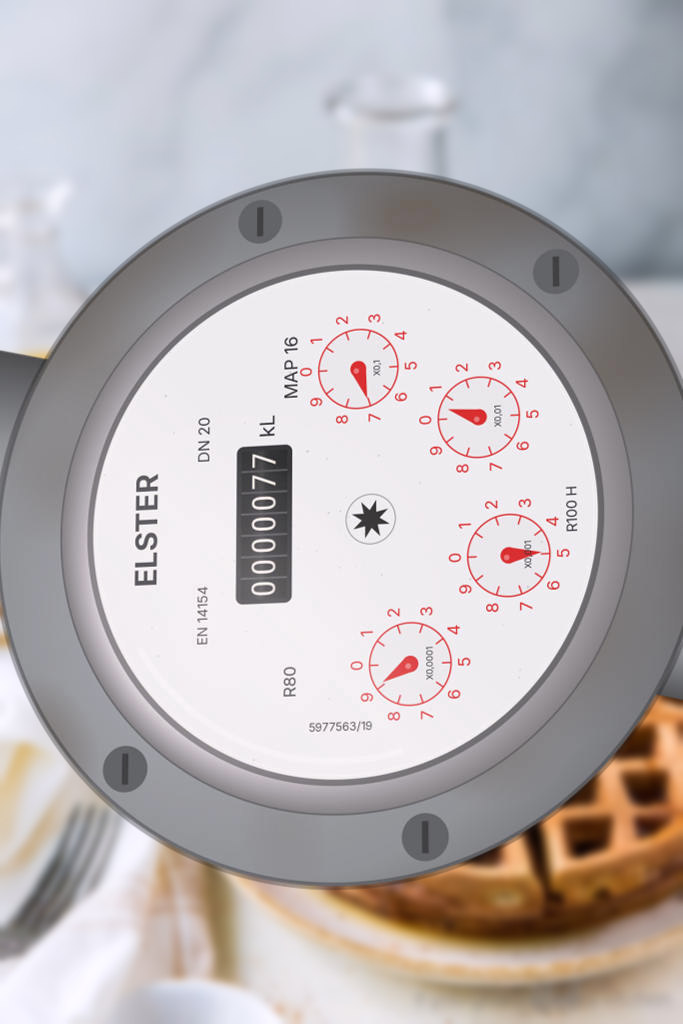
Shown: 77.7049 kL
